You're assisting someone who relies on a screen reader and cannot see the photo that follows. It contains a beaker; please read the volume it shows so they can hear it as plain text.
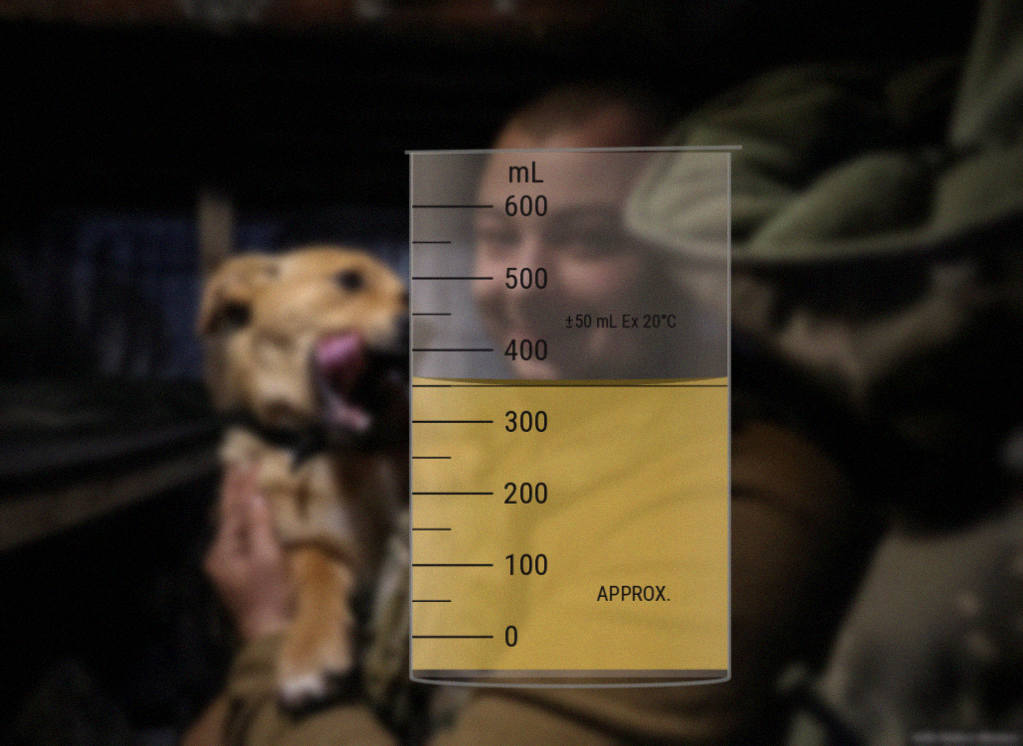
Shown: 350 mL
